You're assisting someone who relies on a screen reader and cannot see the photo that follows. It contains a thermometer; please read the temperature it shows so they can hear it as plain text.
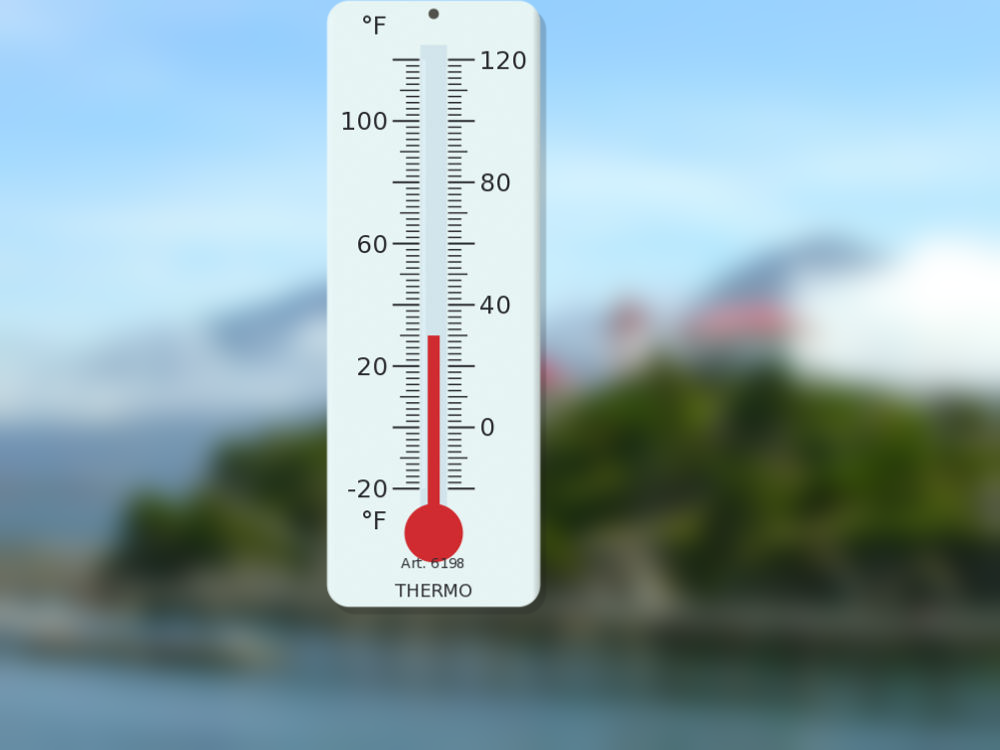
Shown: 30 °F
